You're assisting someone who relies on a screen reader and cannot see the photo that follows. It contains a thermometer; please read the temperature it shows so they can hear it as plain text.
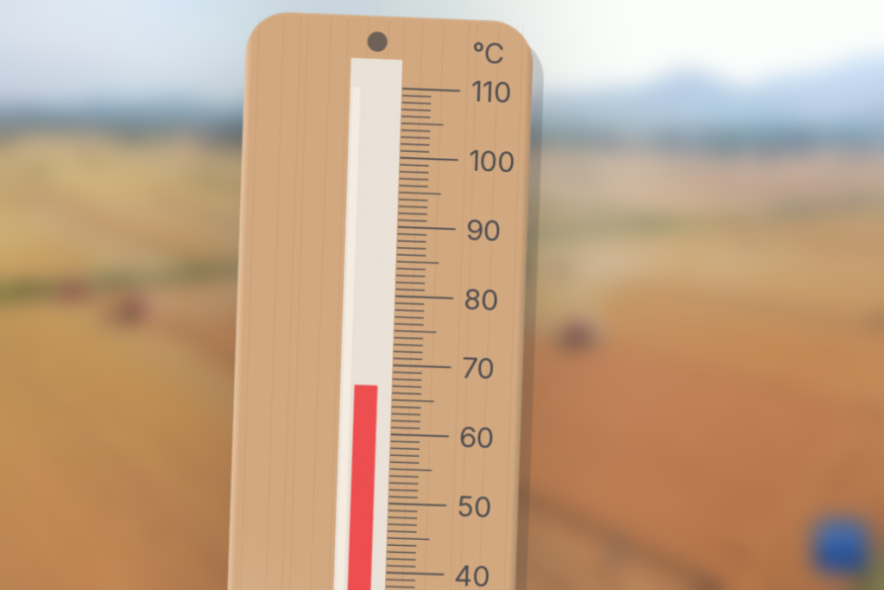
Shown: 67 °C
